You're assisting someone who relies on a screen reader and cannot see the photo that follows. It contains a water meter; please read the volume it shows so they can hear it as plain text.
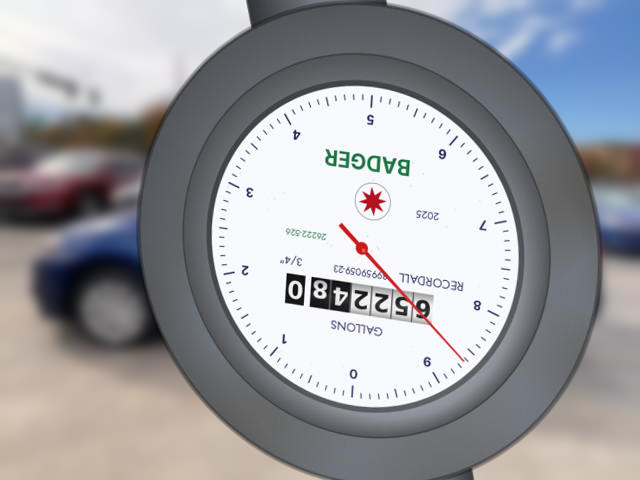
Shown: 6522478.6 gal
